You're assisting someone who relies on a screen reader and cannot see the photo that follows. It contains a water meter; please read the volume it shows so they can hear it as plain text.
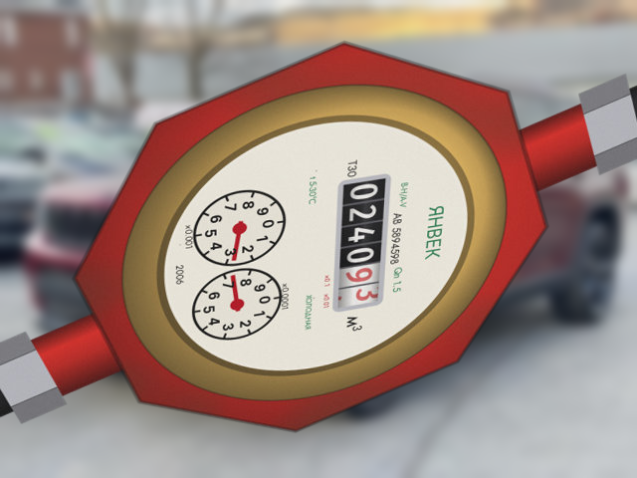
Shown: 240.9327 m³
